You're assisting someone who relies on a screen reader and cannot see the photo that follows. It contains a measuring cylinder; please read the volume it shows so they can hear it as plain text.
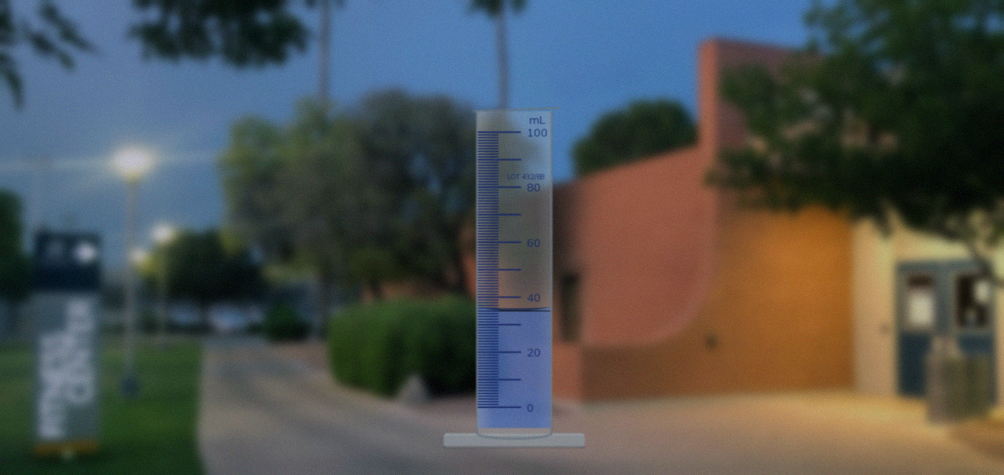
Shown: 35 mL
